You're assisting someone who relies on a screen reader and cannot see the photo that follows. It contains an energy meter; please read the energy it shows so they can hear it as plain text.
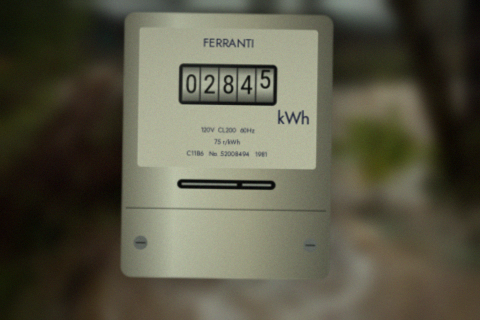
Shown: 2845 kWh
